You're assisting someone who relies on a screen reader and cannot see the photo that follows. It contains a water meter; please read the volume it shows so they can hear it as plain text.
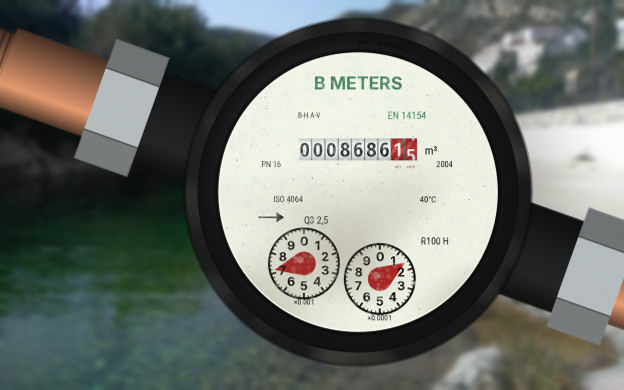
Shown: 8686.1471 m³
